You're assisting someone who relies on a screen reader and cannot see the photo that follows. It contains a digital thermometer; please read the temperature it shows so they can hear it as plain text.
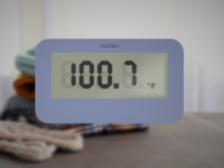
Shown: 100.7 °F
